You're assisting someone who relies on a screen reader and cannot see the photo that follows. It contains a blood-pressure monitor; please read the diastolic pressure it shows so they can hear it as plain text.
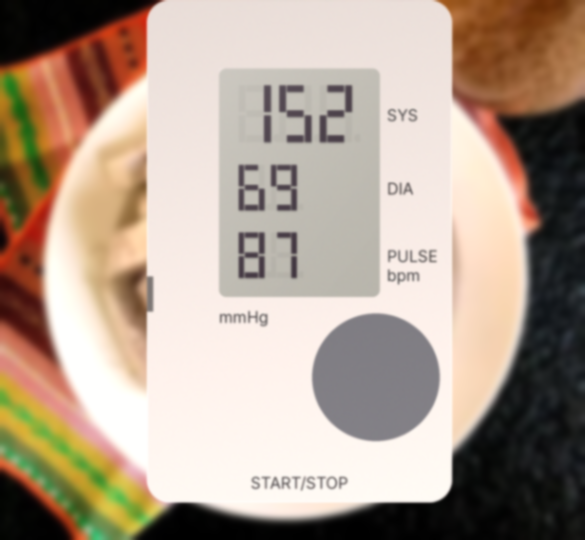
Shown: 69 mmHg
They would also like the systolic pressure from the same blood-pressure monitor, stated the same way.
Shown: 152 mmHg
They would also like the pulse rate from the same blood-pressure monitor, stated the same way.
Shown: 87 bpm
